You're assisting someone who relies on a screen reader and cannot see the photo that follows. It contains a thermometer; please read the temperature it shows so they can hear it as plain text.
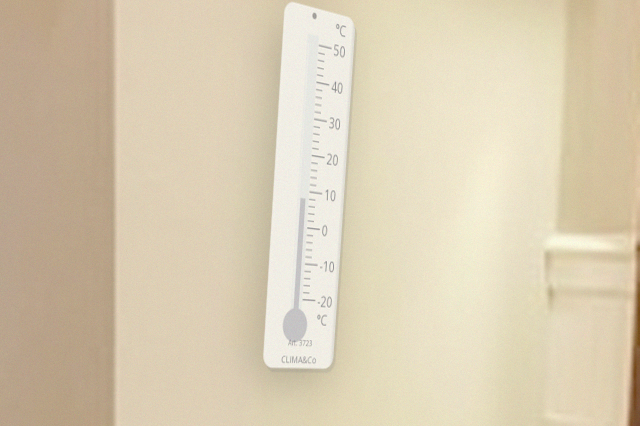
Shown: 8 °C
